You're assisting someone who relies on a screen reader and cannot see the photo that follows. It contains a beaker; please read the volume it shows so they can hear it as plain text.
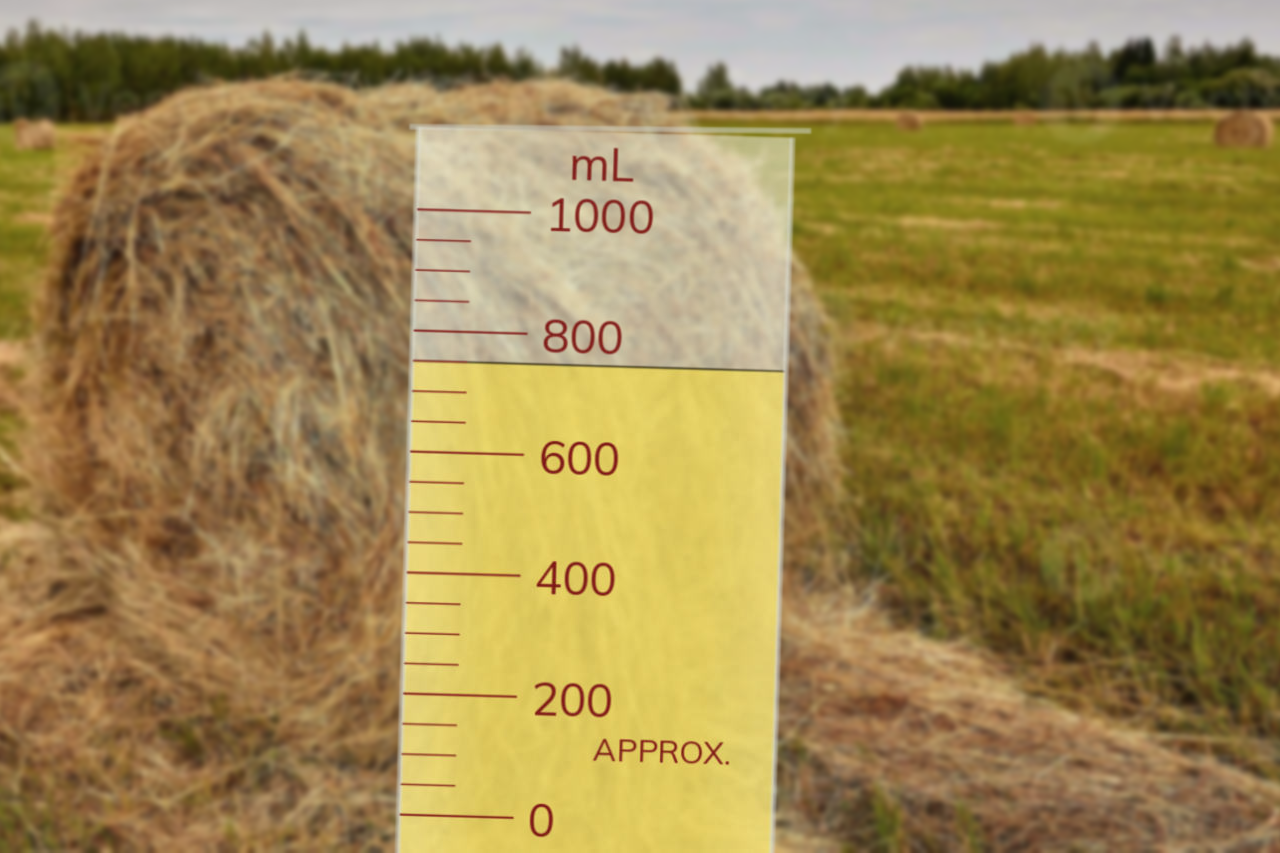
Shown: 750 mL
